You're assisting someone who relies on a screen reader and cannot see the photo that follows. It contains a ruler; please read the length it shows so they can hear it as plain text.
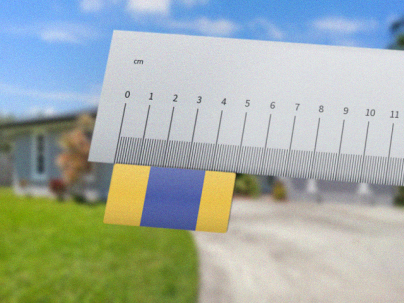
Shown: 5 cm
